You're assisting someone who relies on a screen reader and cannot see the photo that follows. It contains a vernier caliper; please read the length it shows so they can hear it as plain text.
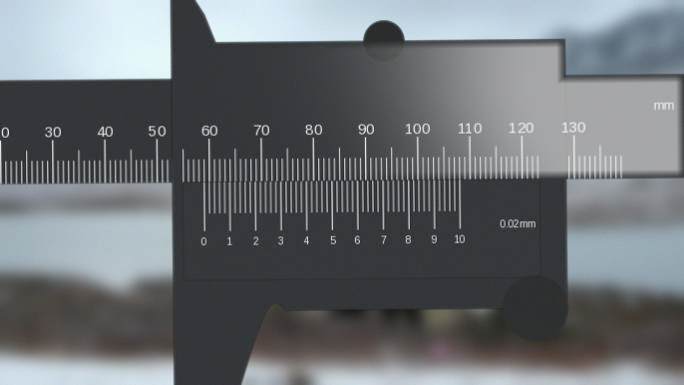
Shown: 59.0 mm
